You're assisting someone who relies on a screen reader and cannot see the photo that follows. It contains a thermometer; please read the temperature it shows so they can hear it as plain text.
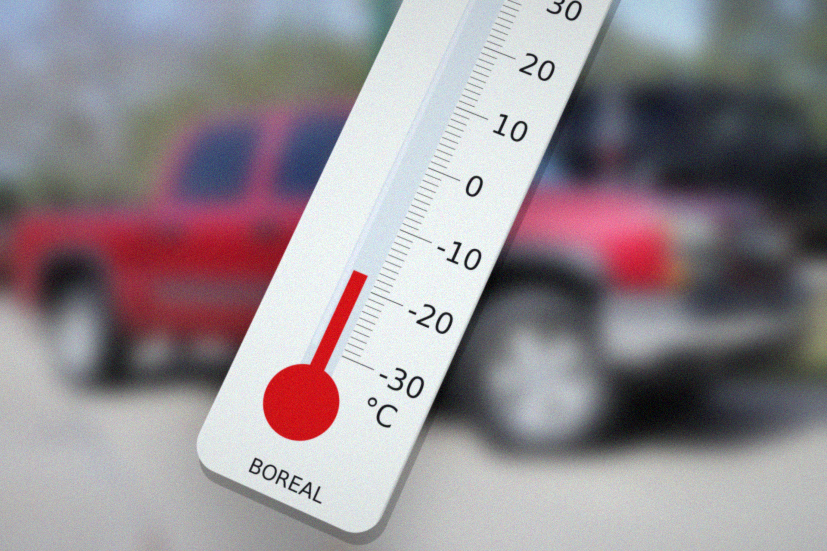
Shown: -18 °C
